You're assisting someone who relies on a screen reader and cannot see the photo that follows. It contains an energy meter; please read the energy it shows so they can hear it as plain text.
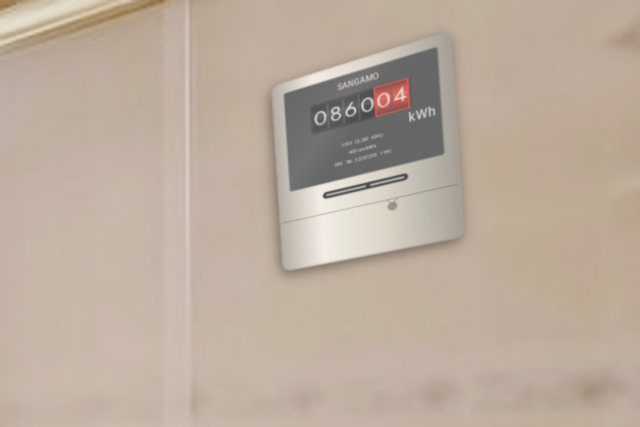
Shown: 860.04 kWh
